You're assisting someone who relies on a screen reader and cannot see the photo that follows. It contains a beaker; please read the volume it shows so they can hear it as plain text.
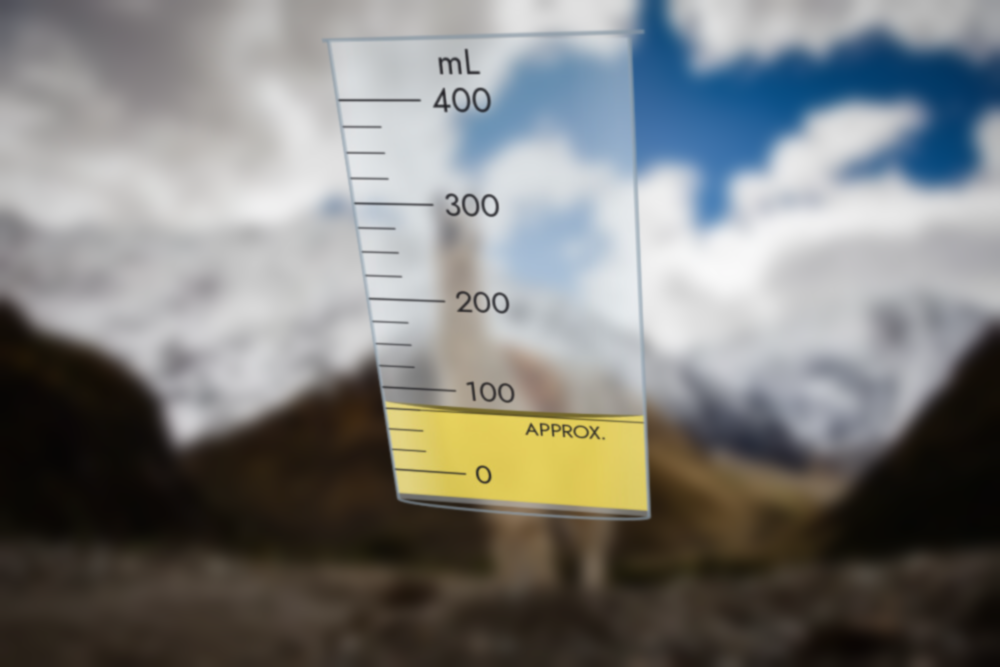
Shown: 75 mL
